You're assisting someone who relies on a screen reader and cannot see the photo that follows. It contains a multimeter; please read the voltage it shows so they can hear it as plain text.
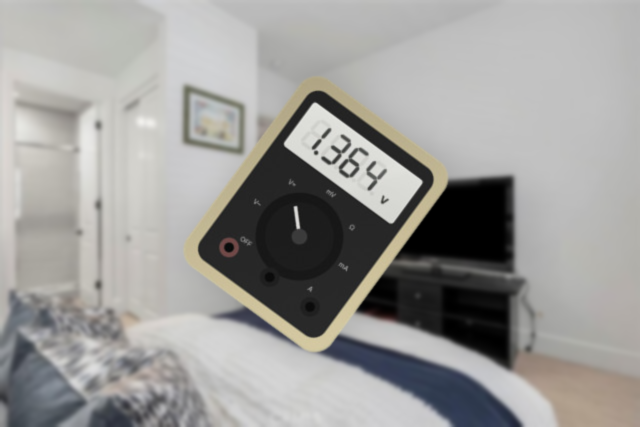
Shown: 1.364 V
